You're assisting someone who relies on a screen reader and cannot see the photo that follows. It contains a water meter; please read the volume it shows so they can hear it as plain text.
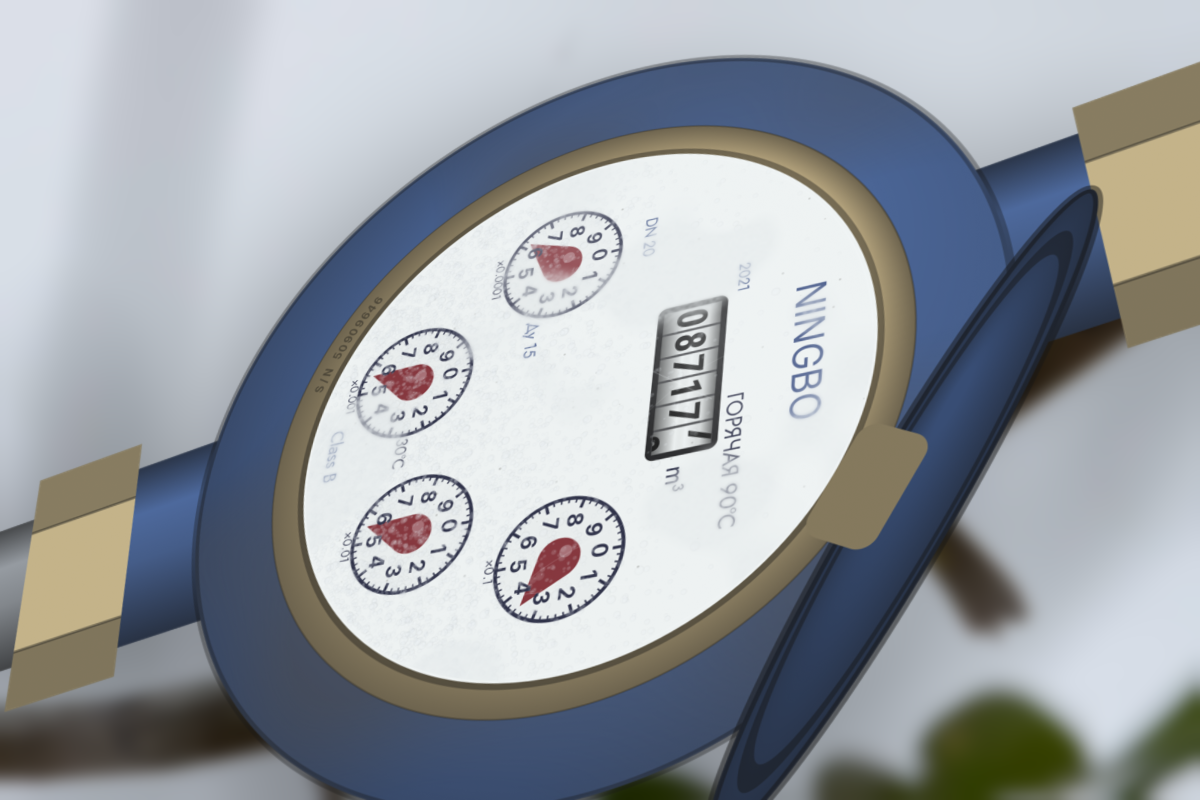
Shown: 87177.3556 m³
